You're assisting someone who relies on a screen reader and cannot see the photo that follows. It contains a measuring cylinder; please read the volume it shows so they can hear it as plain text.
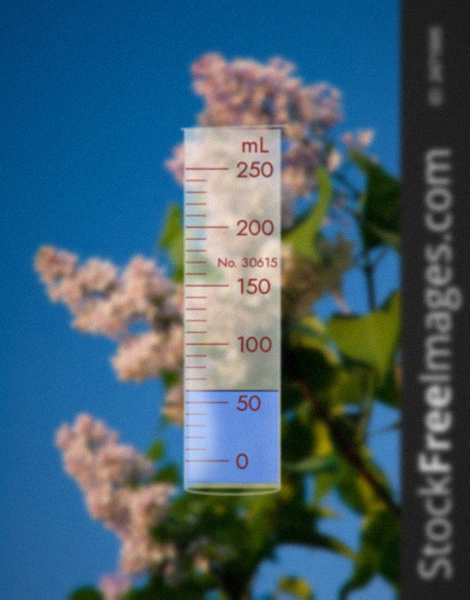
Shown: 60 mL
